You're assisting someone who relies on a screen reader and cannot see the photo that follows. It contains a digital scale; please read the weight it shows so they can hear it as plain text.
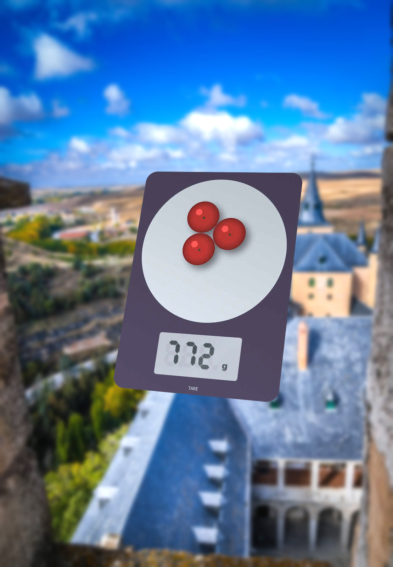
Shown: 772 g
